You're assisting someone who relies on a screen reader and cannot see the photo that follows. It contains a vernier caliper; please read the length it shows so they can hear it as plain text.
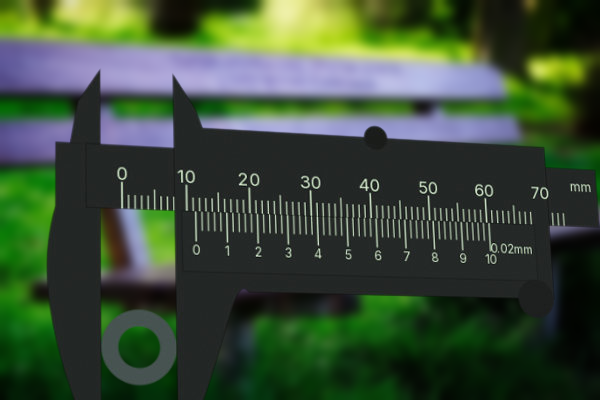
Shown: 11.4 mm
